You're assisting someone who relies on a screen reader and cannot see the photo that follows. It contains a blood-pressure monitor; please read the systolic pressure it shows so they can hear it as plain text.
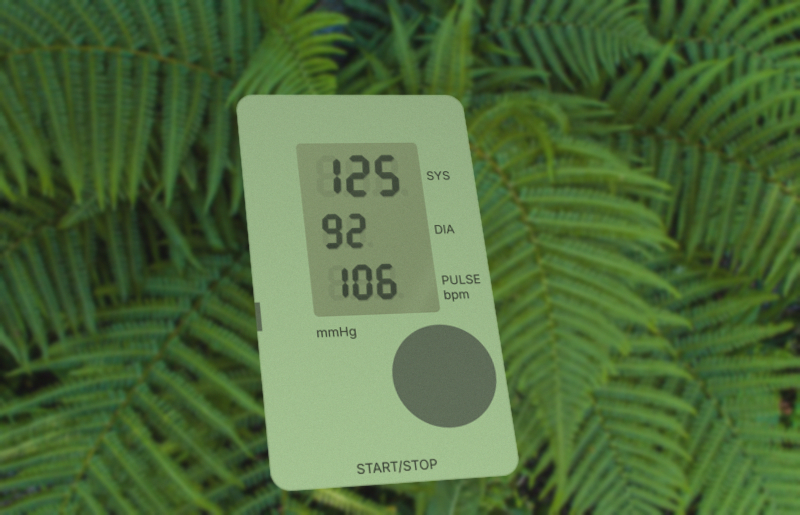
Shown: 125 mmHg
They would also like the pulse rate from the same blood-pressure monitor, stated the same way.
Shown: 106 bpm
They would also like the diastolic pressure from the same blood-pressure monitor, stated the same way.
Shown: 92 mmHg
